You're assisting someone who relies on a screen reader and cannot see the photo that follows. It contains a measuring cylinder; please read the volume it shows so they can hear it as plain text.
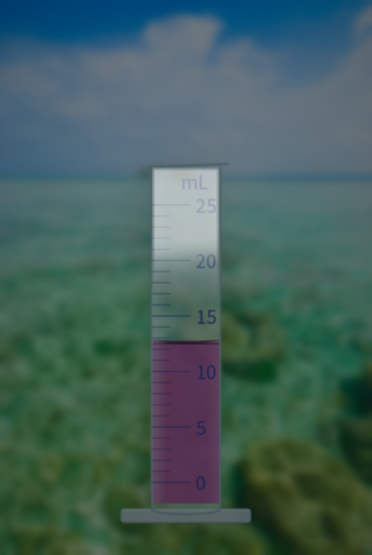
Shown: 12.5 mL
